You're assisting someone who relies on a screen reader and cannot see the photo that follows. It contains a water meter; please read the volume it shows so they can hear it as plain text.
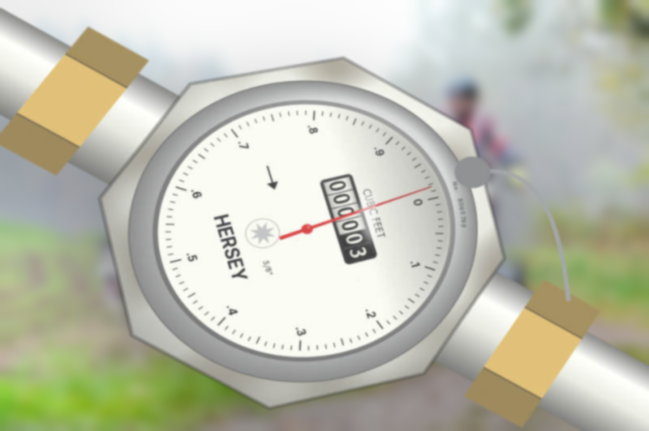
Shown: 2.98 ft³
